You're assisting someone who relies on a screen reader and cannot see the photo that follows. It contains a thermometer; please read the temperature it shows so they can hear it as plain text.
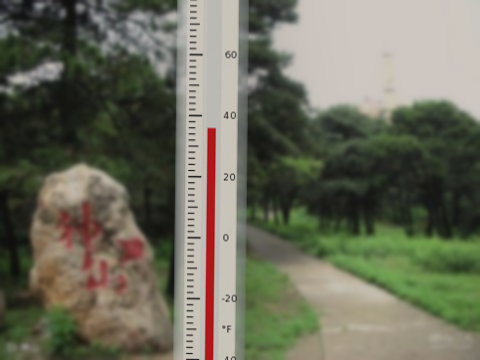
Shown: 36 °F
